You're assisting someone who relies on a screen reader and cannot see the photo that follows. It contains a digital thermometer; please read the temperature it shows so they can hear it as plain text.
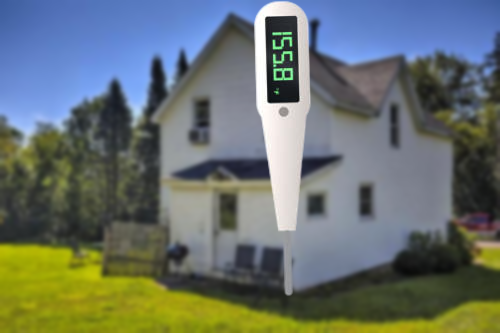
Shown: 155.8 °F
